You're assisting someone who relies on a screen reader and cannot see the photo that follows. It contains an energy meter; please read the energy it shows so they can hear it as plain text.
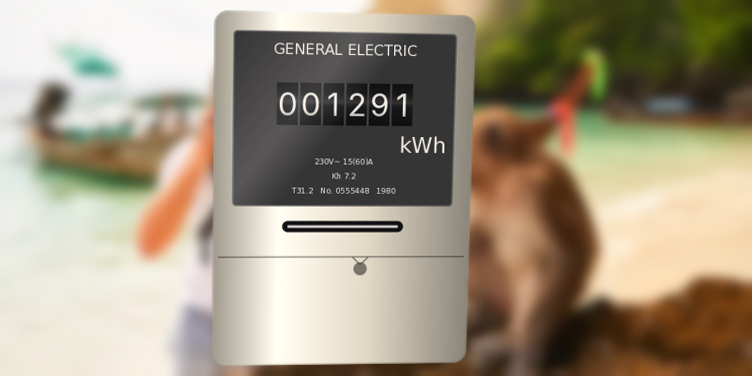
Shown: 1291 kWh
